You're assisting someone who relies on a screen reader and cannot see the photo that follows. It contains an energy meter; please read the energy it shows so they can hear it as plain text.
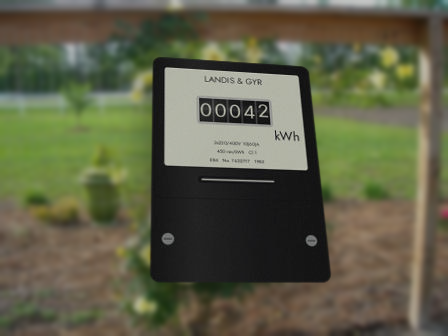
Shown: 42 kWh
